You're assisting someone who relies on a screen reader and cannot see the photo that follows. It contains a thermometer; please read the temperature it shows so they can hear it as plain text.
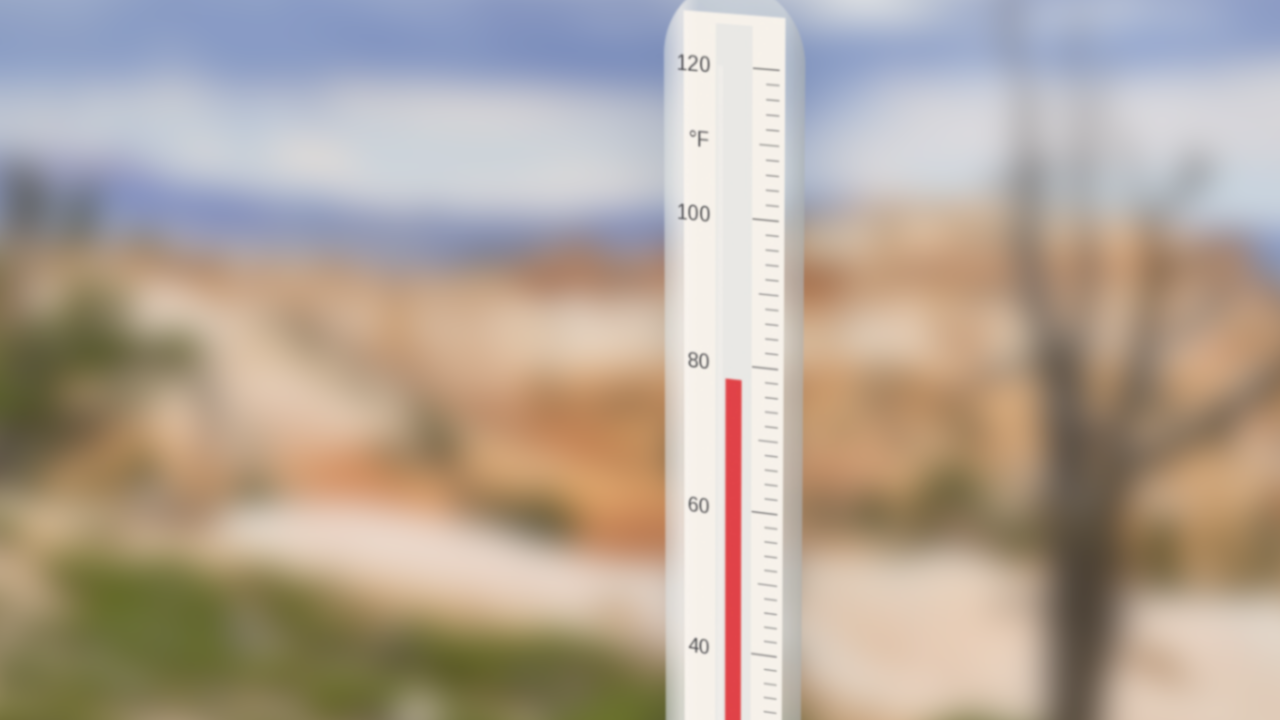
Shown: 78 °F
